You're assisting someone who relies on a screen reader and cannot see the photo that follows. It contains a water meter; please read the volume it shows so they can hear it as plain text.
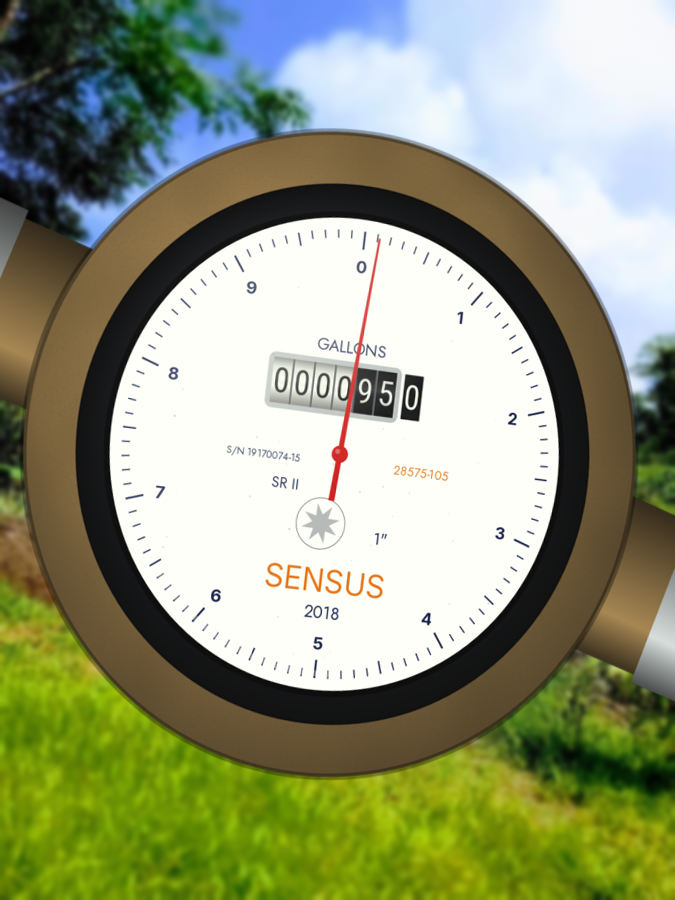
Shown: 950.1 gal
